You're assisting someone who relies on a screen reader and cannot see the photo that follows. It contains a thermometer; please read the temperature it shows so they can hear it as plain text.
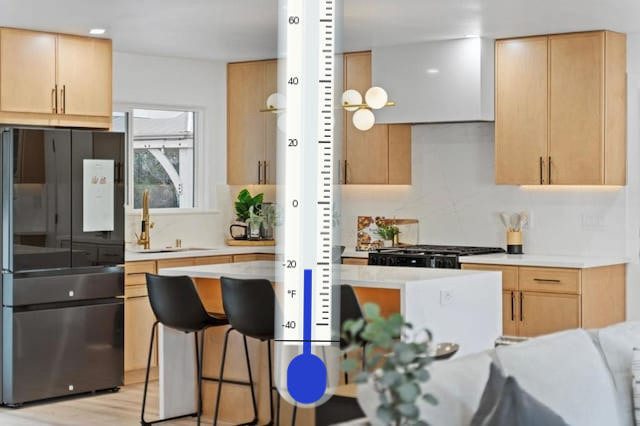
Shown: -22 °F
